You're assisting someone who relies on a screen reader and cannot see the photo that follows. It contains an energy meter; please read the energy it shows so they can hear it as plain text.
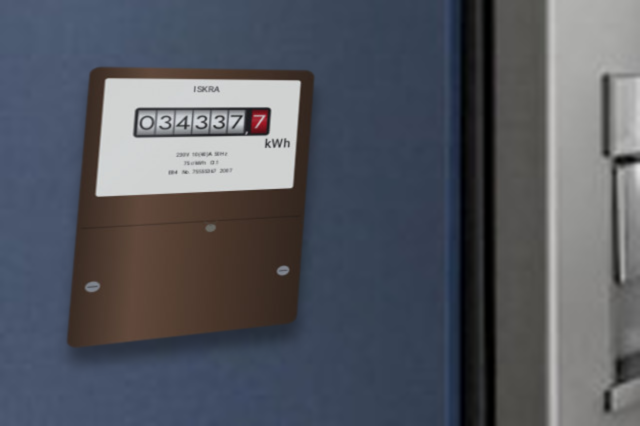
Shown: 34337.7 kWh
